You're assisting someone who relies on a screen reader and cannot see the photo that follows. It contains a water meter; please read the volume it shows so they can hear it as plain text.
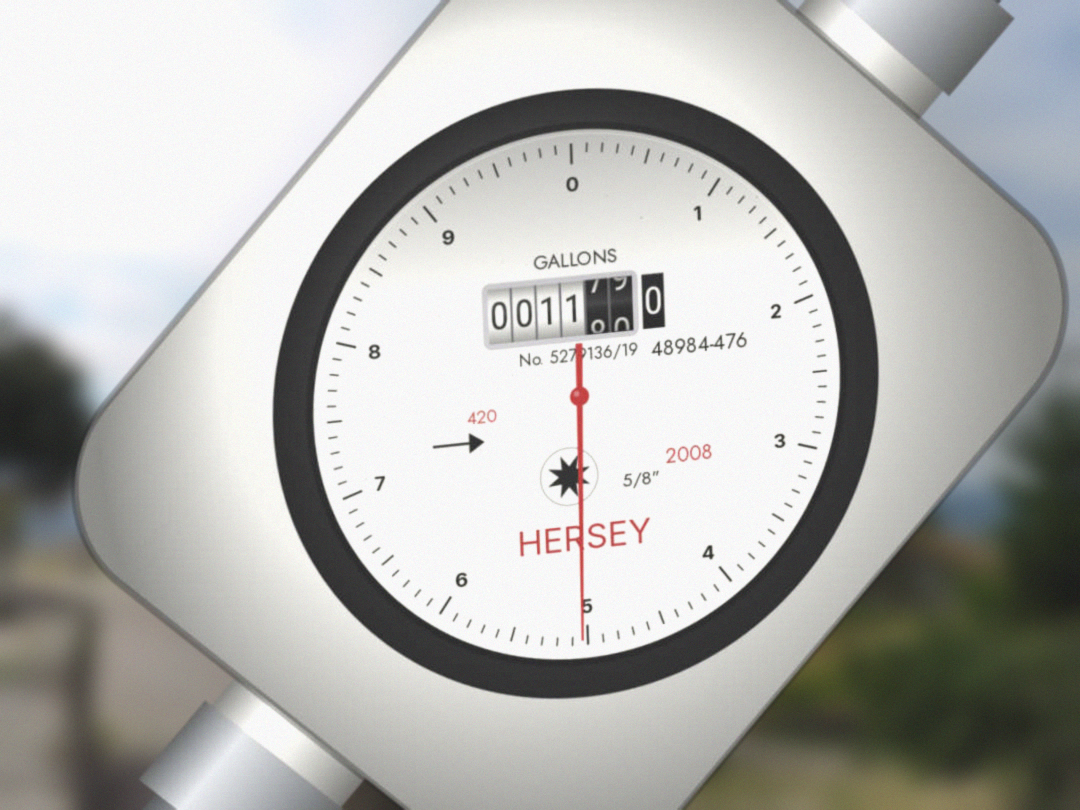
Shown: 11795.0 gal
